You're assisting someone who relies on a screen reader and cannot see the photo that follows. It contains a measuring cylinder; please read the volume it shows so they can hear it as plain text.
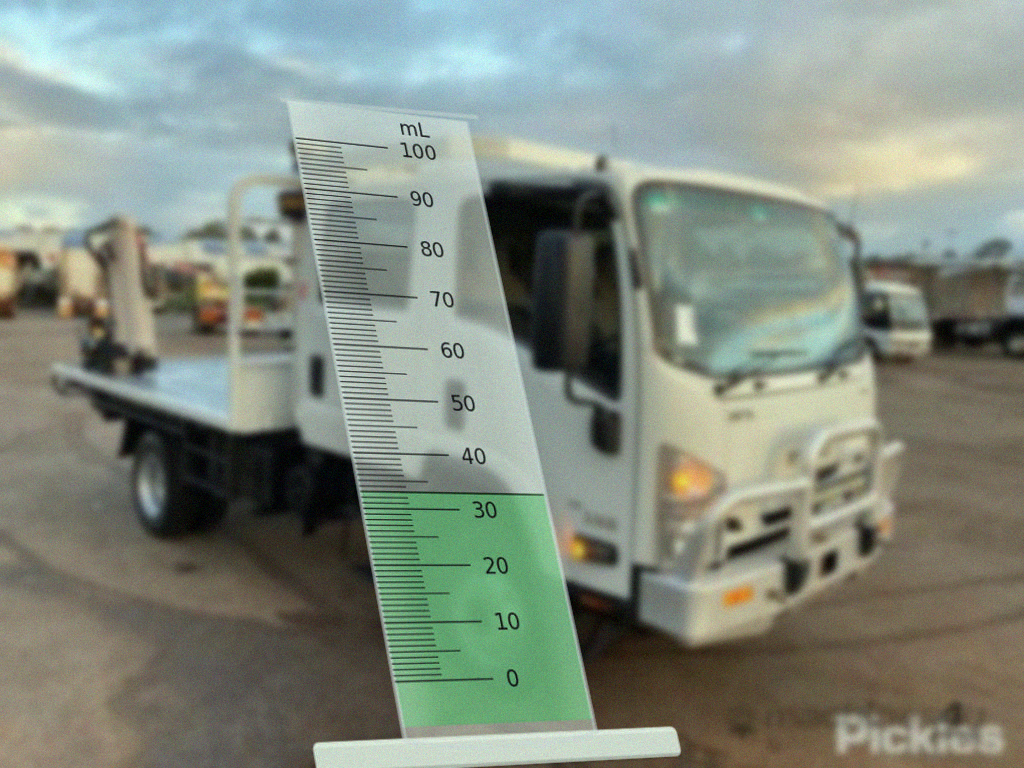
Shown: 33 mL
